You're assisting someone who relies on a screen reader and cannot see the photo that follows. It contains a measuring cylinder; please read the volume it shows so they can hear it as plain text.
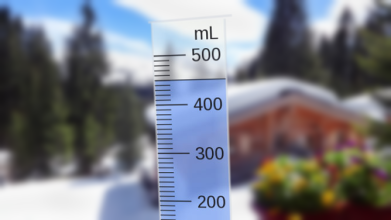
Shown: 450 mL
